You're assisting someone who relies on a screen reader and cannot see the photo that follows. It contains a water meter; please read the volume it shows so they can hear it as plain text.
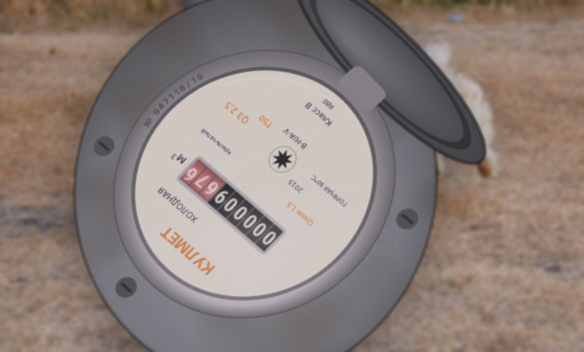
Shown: 9.676 m³
